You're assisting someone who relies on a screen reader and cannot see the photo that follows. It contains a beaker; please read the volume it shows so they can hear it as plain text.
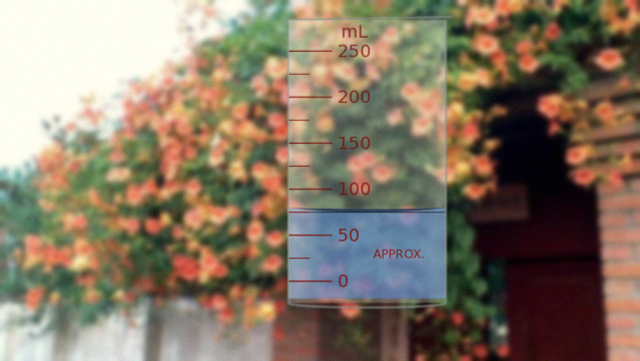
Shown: 75 mL
